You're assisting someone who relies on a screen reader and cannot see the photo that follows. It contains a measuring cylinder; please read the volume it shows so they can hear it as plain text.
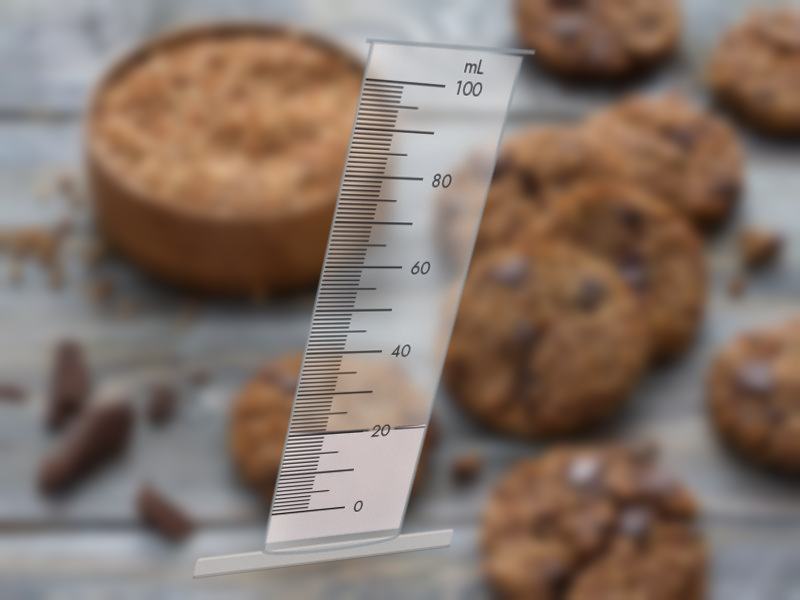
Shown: 20 mL
